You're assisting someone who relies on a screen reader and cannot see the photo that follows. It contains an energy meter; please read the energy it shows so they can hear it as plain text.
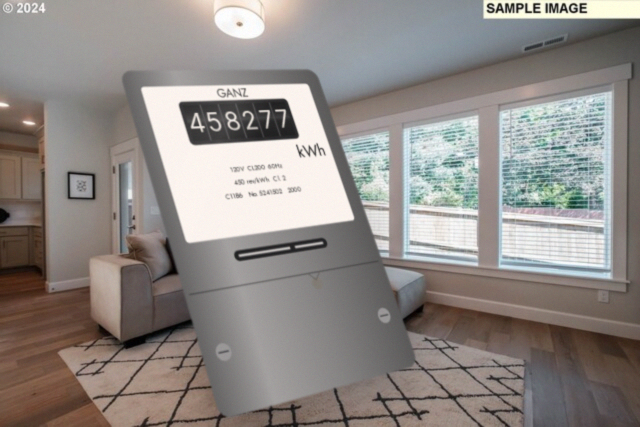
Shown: 458277 kWh
